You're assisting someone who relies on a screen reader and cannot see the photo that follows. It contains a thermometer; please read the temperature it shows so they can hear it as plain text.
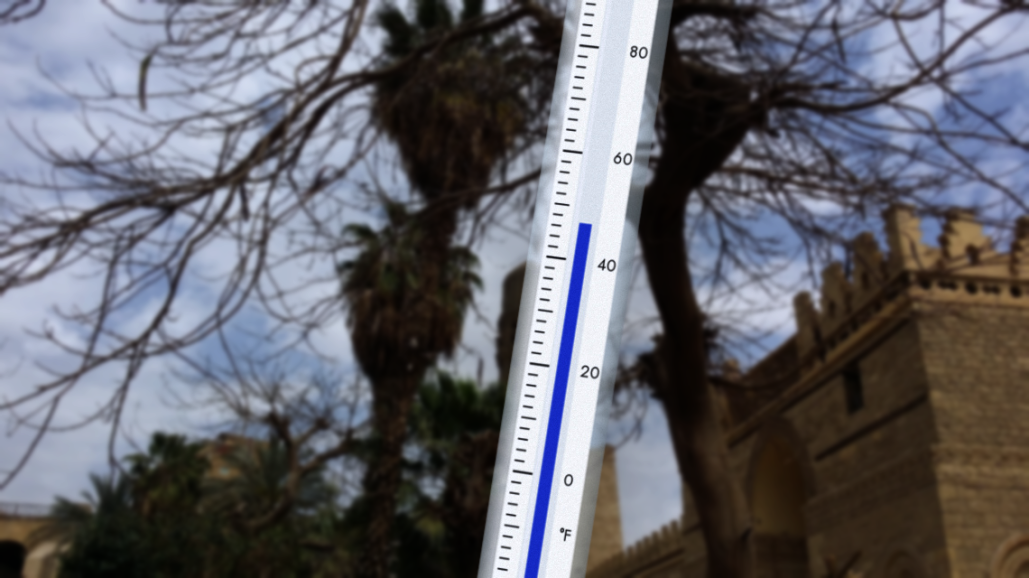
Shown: 47 °F
